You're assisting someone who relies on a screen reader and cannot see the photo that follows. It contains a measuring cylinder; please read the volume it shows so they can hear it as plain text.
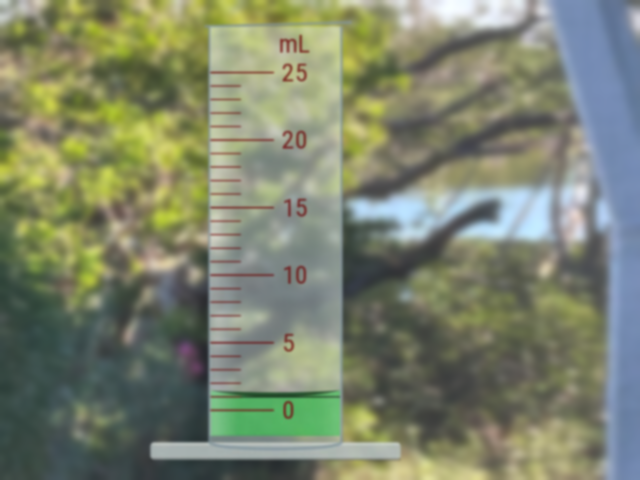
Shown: 1 mL
